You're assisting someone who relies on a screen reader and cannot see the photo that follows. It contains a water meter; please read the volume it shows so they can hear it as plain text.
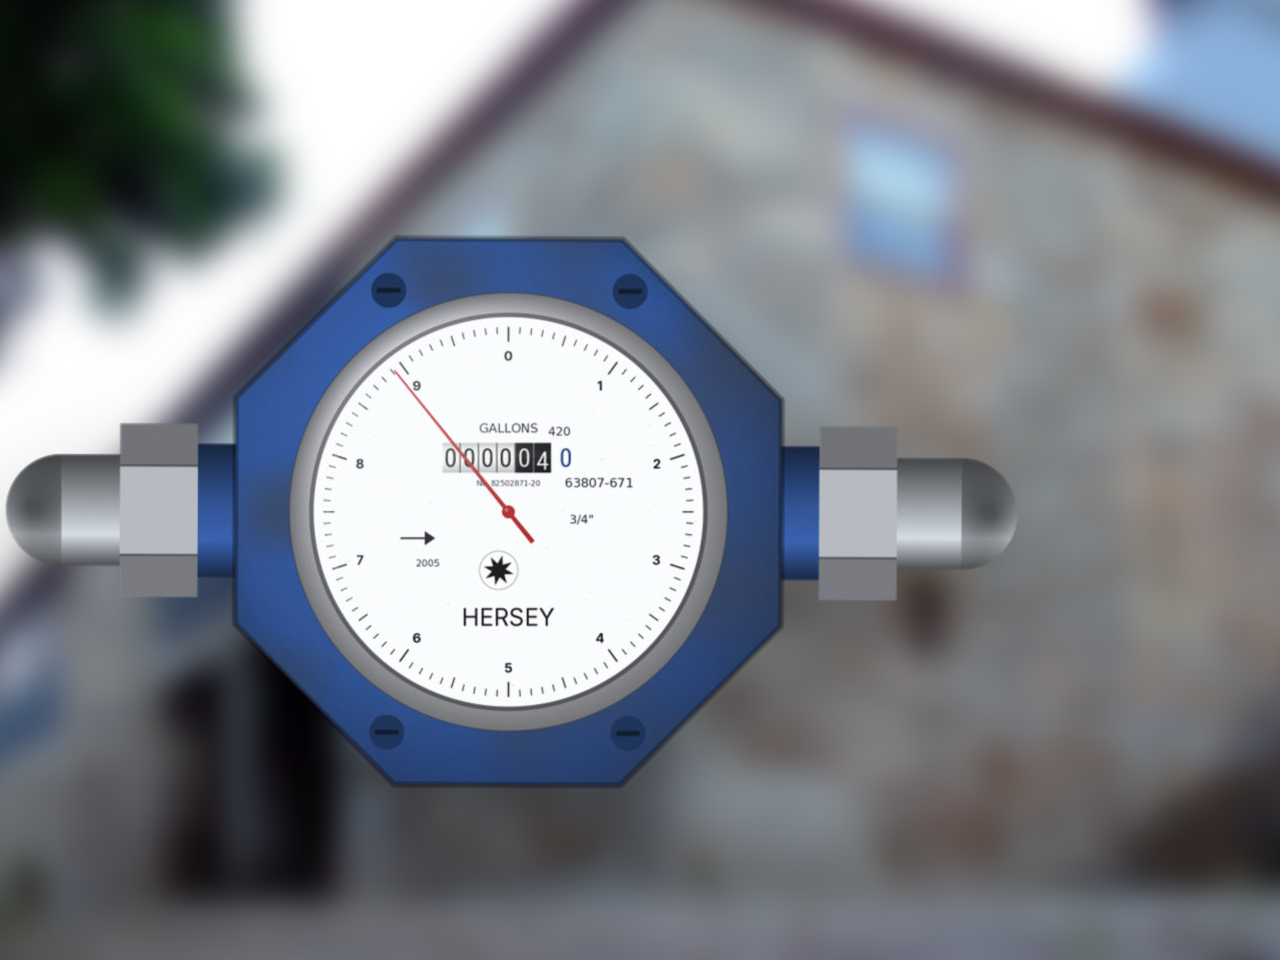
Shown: 38.9 gal
